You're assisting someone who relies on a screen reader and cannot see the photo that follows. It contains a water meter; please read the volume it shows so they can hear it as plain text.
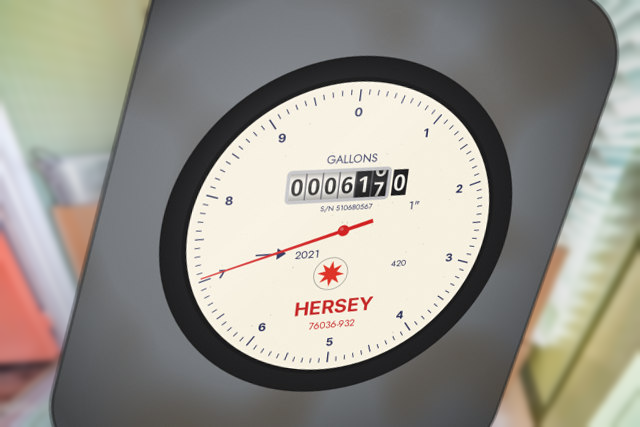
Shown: 6167.0 gal
